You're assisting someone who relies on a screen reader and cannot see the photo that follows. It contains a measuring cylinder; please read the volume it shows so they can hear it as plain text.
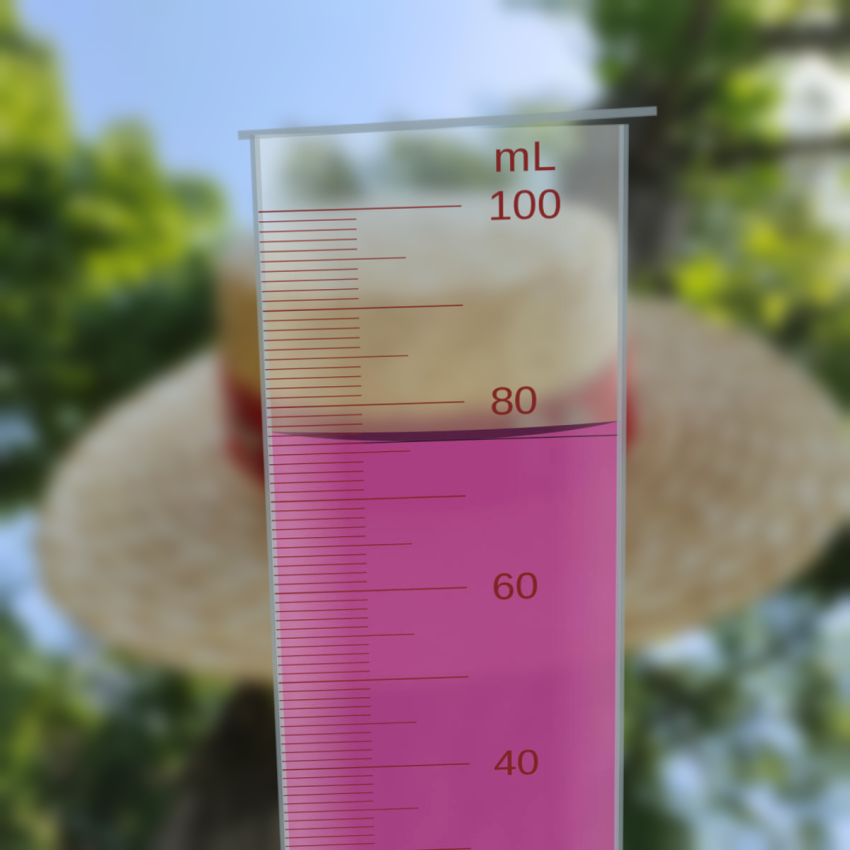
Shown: 76 mL
